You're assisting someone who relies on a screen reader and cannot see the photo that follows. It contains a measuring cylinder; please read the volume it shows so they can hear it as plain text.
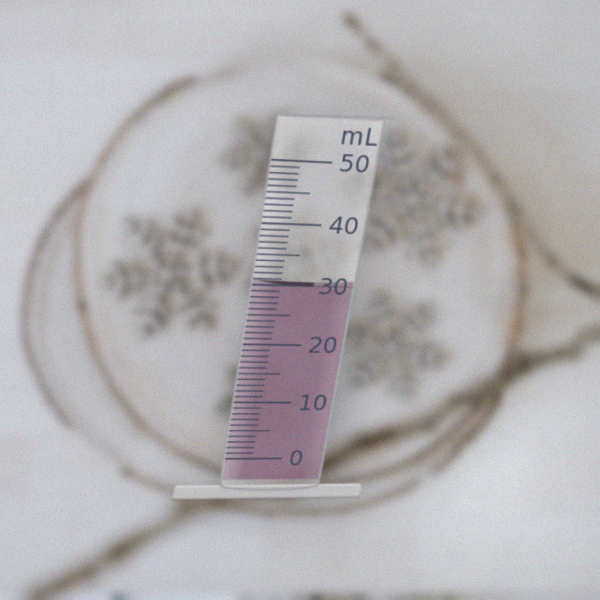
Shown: 30 mL
